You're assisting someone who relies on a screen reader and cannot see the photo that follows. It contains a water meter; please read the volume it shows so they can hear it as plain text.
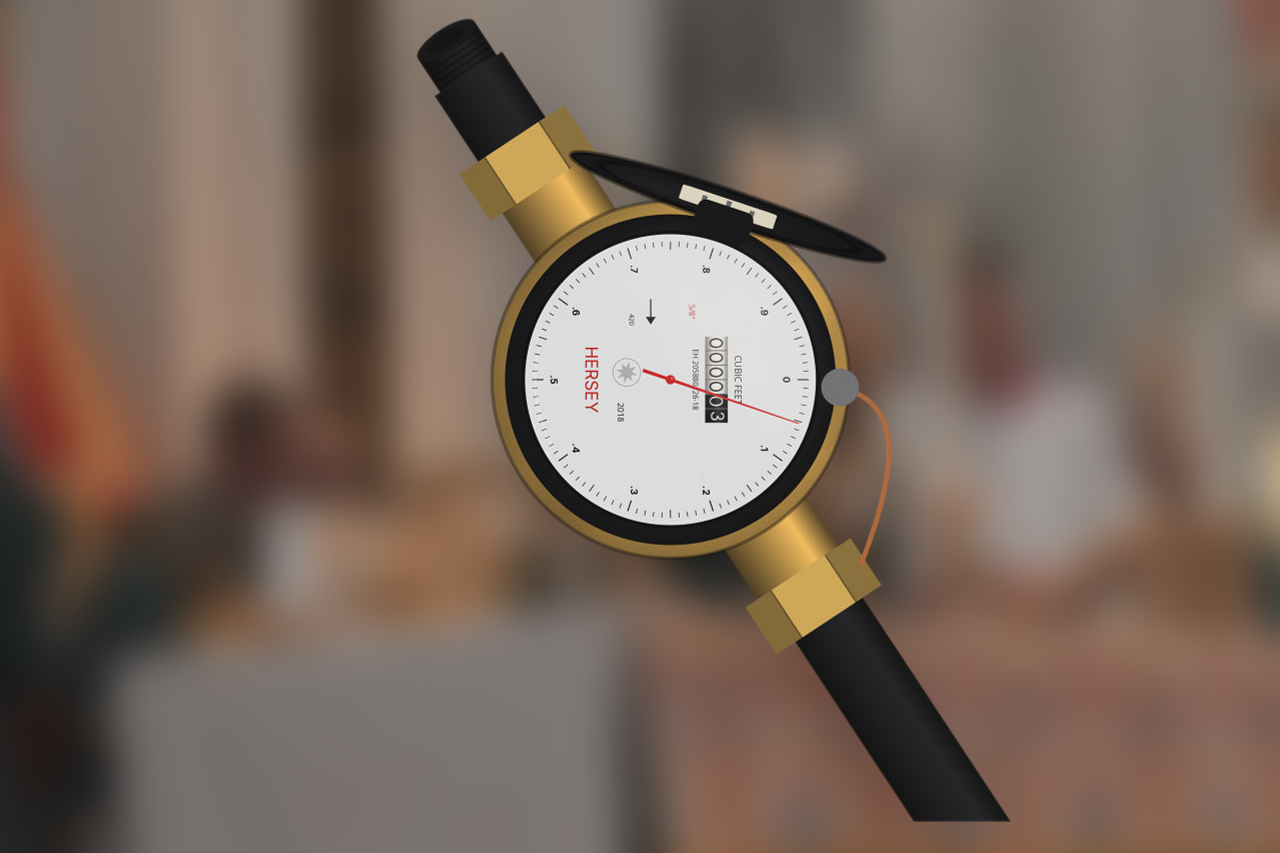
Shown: 3.05 ft³
